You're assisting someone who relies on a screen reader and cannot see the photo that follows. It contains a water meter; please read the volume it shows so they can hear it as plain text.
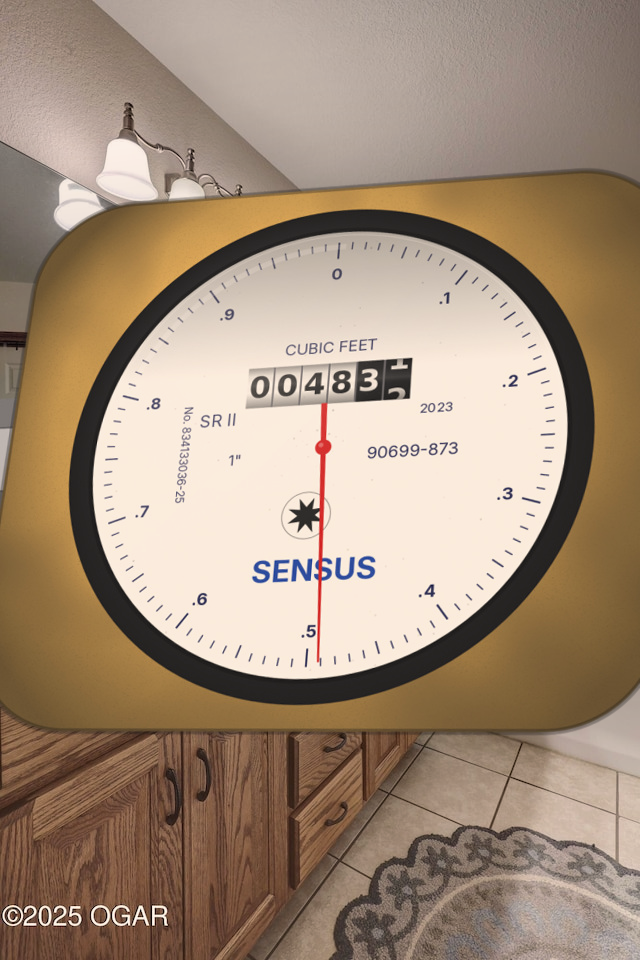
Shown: 4831.49 ft³
